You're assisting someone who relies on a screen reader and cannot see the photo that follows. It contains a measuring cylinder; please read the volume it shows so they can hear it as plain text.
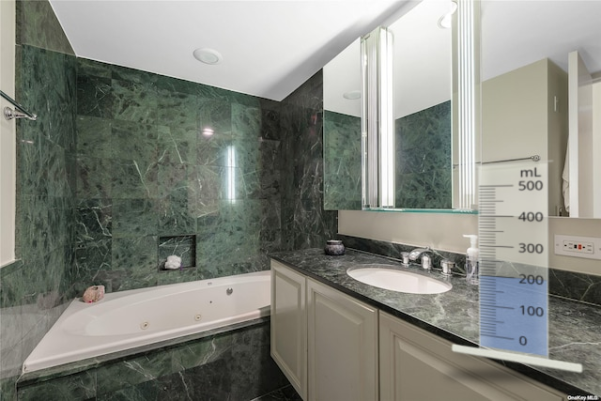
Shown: 200 mL
